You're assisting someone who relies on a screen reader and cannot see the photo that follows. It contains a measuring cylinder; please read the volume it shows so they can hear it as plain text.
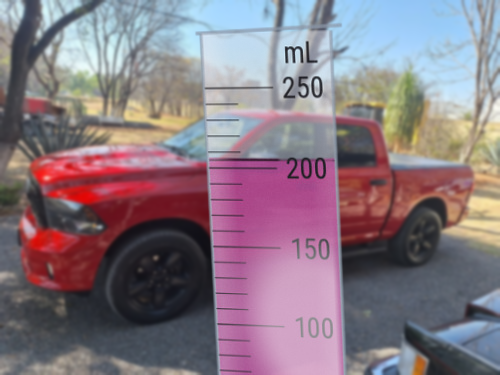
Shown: 205 mL
